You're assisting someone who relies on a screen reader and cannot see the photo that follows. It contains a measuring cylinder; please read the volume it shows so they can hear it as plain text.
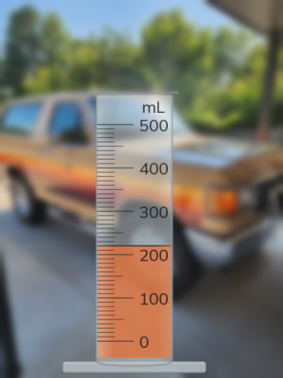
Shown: 220 mL
